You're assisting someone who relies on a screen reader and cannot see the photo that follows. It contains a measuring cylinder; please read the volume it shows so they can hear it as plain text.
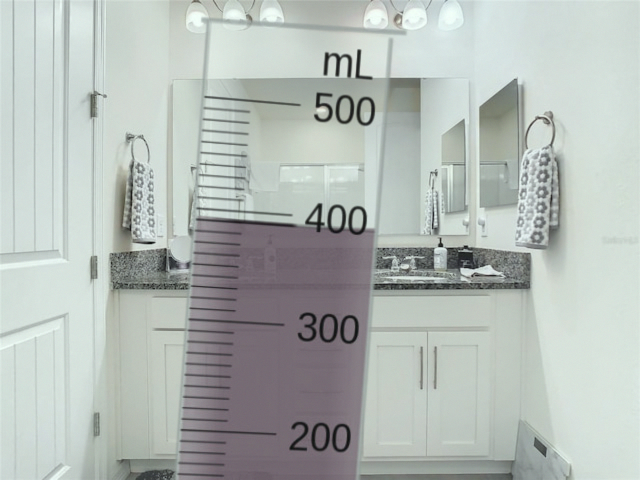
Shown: 390 mL
